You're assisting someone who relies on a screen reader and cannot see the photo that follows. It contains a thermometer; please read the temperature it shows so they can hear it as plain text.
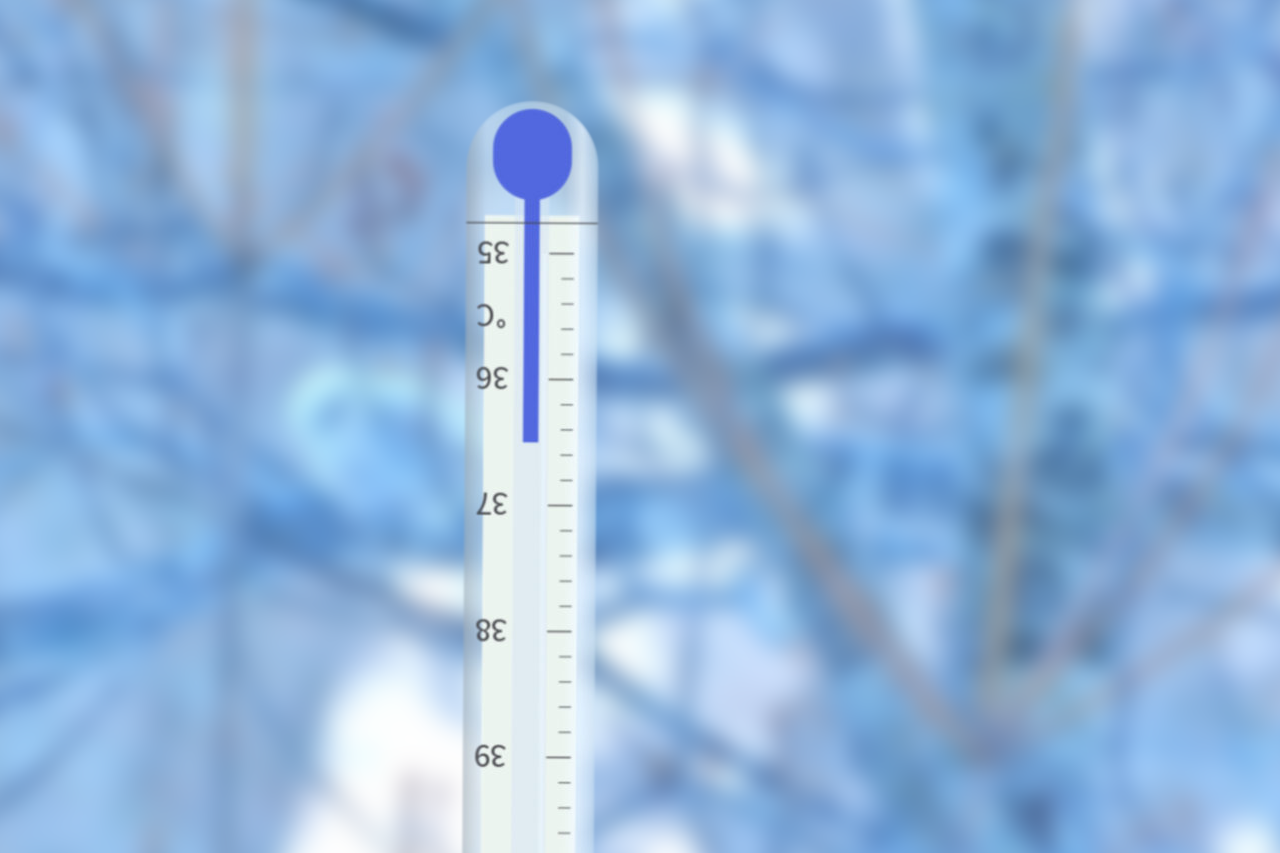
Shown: 36.5 °C
